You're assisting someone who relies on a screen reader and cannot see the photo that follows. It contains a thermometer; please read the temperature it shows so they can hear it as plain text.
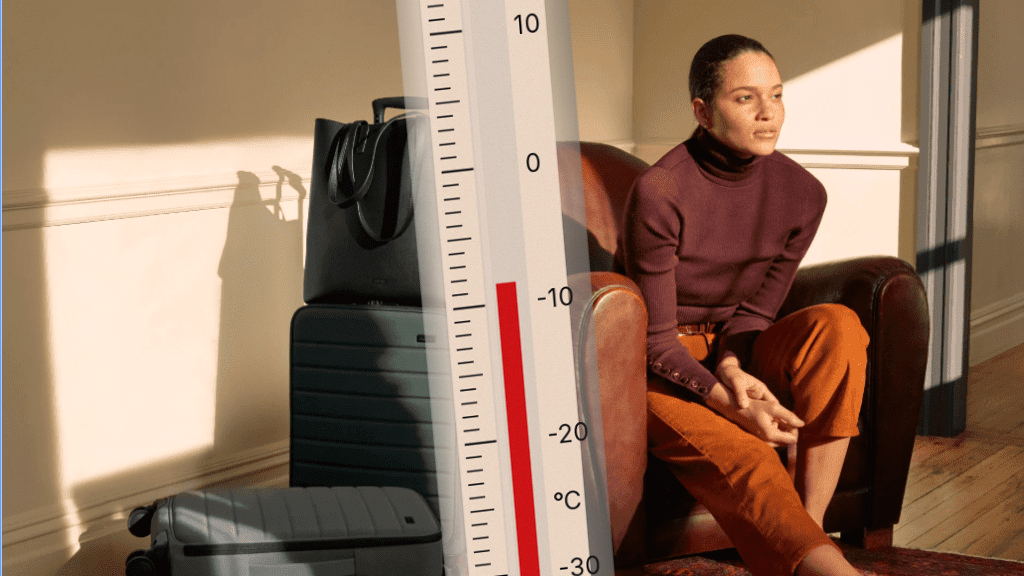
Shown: -8.5 °C
